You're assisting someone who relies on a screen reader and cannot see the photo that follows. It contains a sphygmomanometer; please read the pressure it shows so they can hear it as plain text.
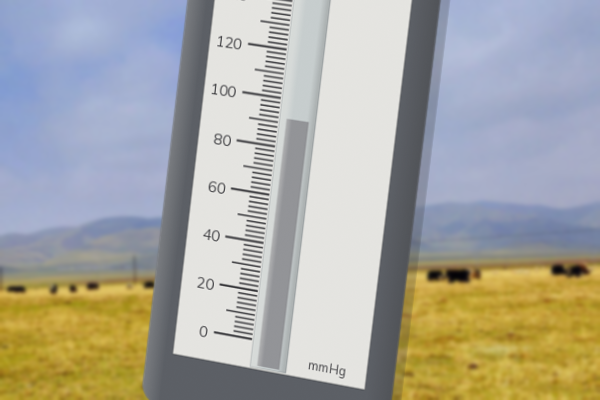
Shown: 92 mmHg
